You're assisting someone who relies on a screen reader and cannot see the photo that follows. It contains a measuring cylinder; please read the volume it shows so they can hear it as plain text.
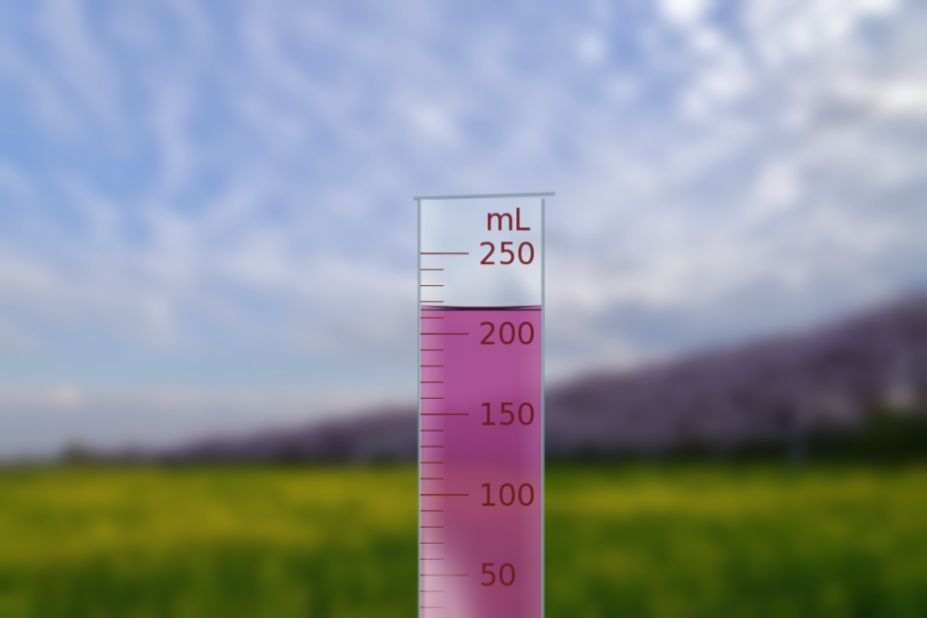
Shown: 215 mL
